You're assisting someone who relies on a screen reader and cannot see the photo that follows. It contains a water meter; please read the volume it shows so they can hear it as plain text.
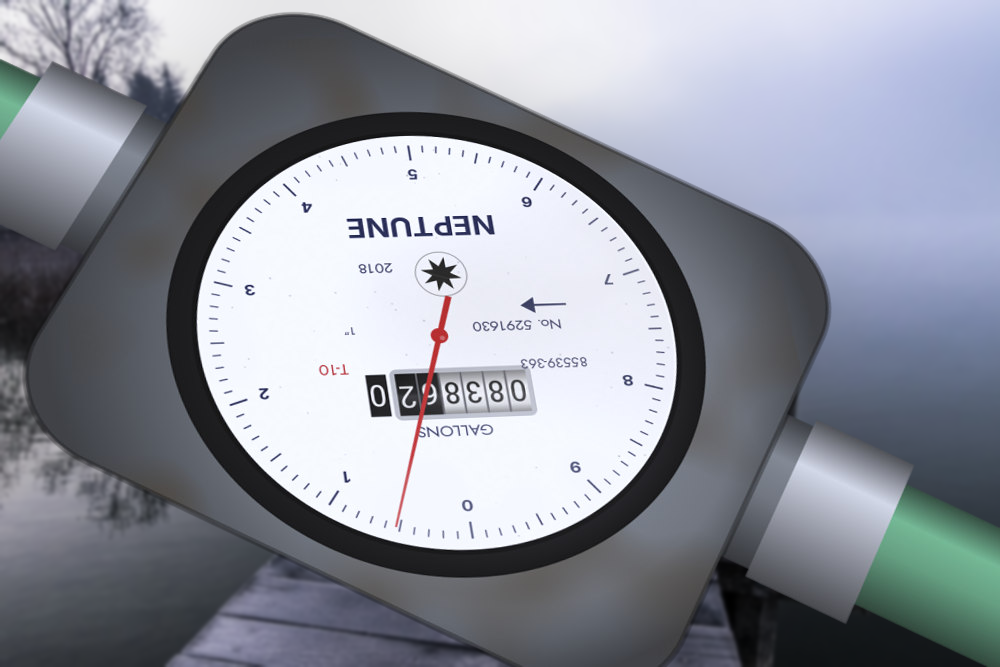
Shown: 838620.5 gal
